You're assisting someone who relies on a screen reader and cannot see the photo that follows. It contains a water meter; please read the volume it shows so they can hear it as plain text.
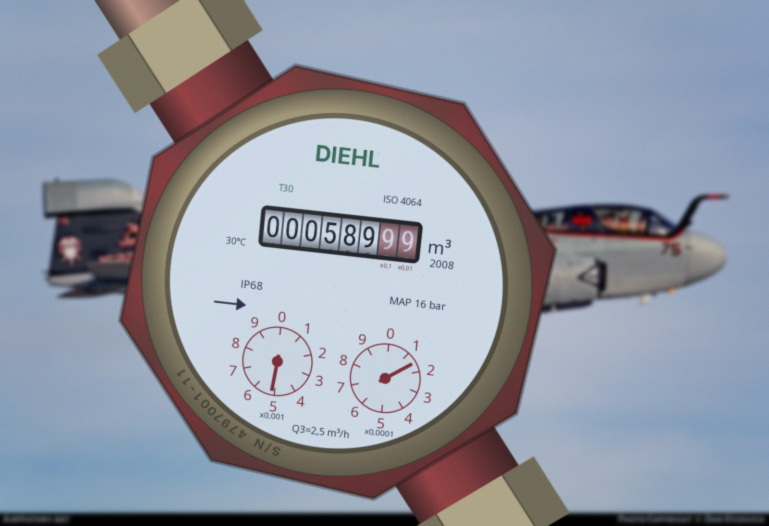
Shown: 589.9951 m³
